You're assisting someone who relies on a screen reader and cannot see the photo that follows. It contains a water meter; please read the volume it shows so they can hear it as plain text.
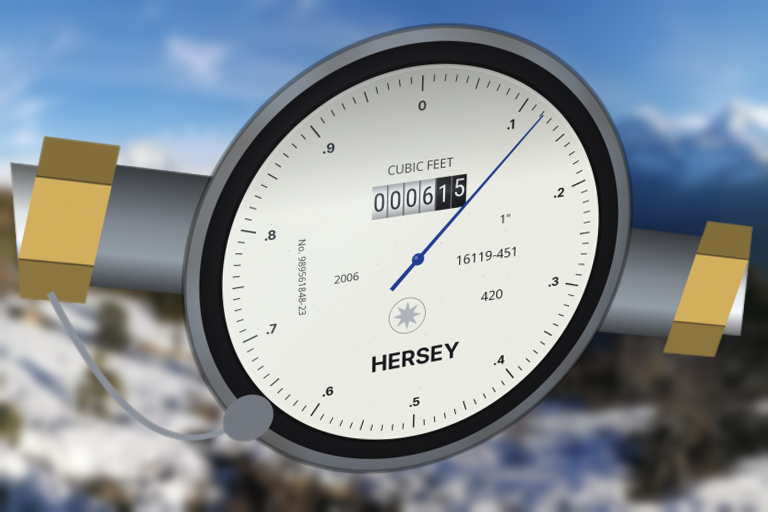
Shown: 615.12 ft³
